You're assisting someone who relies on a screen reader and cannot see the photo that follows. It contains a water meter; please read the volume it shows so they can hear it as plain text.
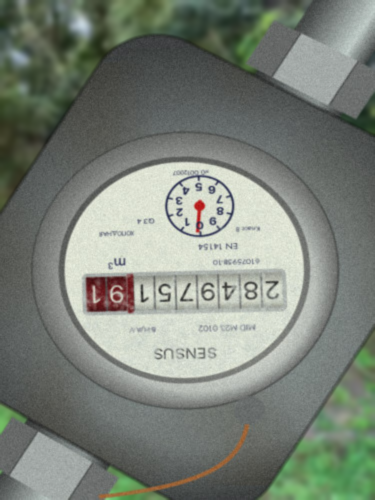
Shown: 2849751.910 m³
